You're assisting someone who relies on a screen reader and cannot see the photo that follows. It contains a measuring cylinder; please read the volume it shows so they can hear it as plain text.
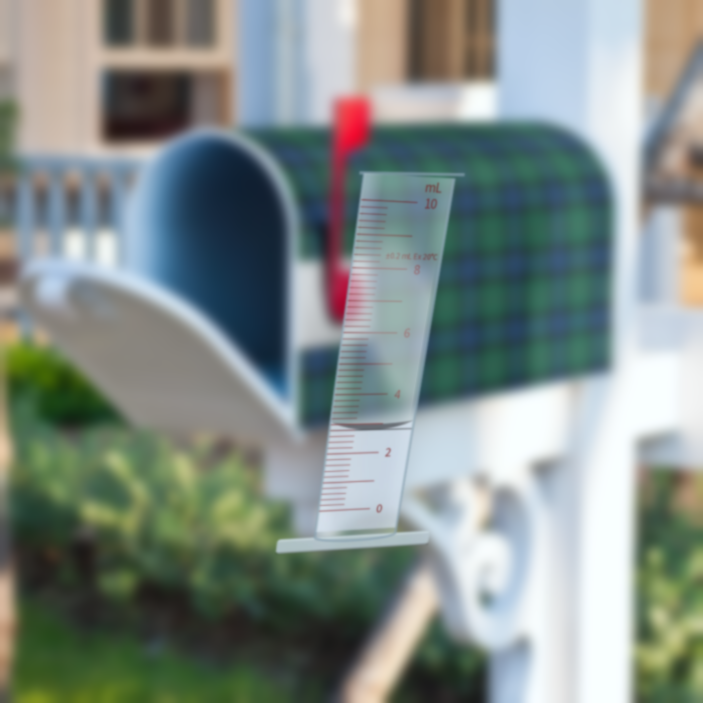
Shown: 2.8 mL
